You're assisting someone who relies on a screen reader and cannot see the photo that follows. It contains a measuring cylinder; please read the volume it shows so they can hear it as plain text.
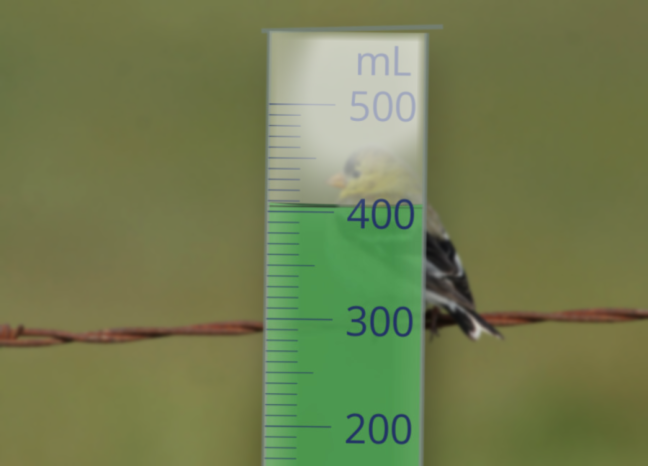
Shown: 405 mL
